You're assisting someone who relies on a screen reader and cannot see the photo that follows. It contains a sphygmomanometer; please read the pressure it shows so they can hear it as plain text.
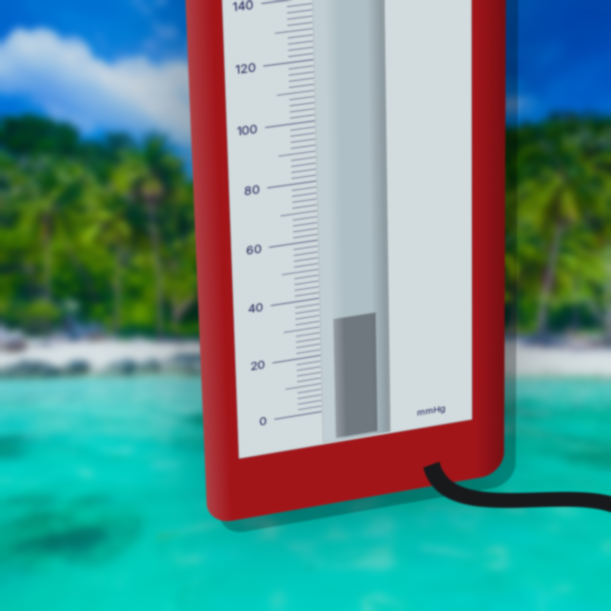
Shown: 32 mmHg
